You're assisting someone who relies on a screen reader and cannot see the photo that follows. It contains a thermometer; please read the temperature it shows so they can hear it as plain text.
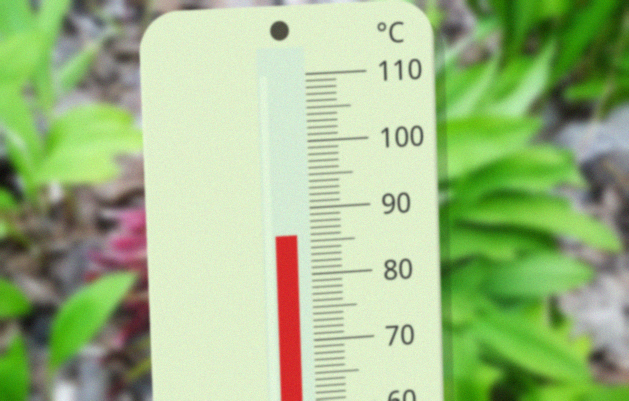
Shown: 86 °C
